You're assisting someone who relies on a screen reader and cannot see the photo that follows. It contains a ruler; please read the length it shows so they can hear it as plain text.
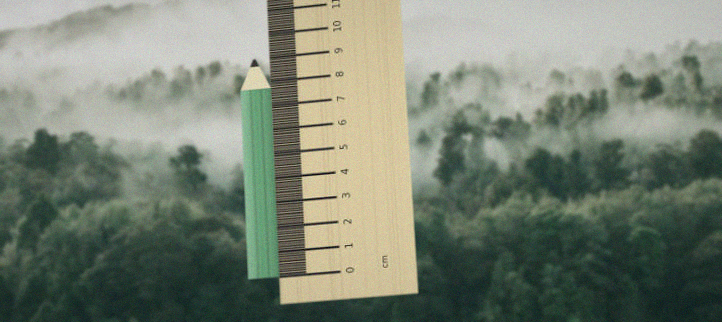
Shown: 9 cm
